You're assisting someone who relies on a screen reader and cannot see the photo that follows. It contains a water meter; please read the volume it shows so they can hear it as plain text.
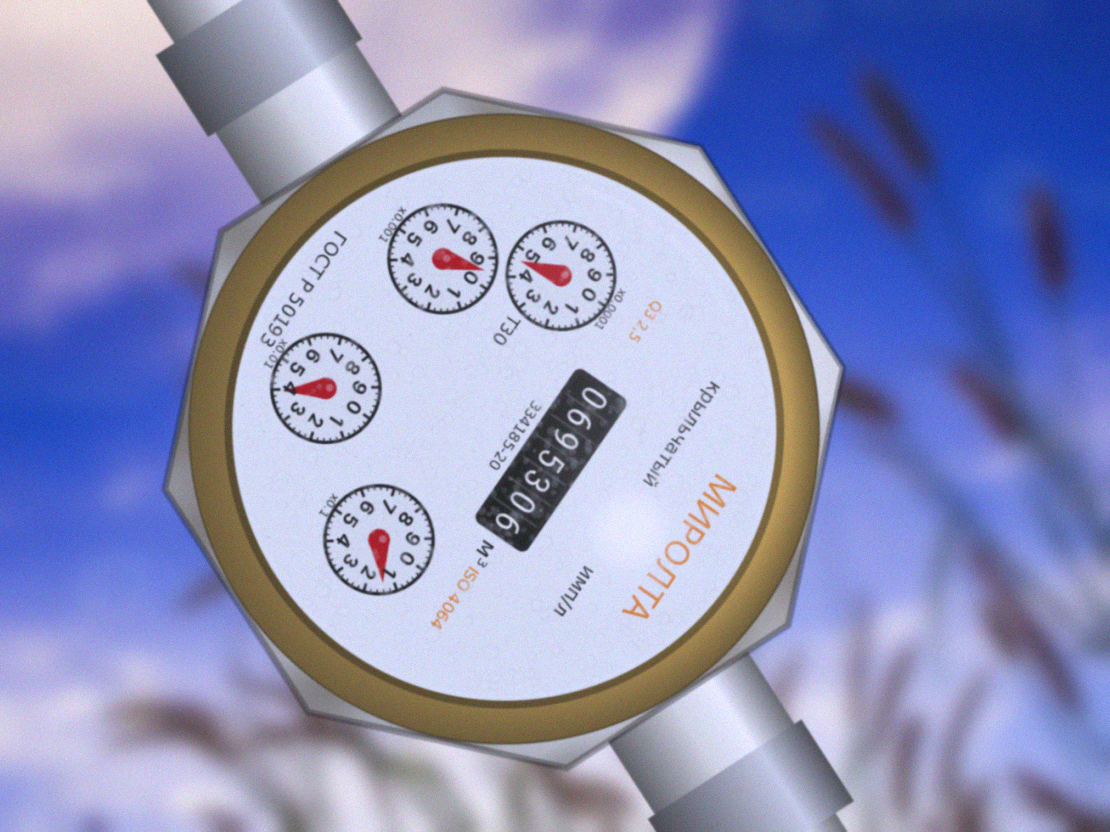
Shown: 695306.1394 m³
